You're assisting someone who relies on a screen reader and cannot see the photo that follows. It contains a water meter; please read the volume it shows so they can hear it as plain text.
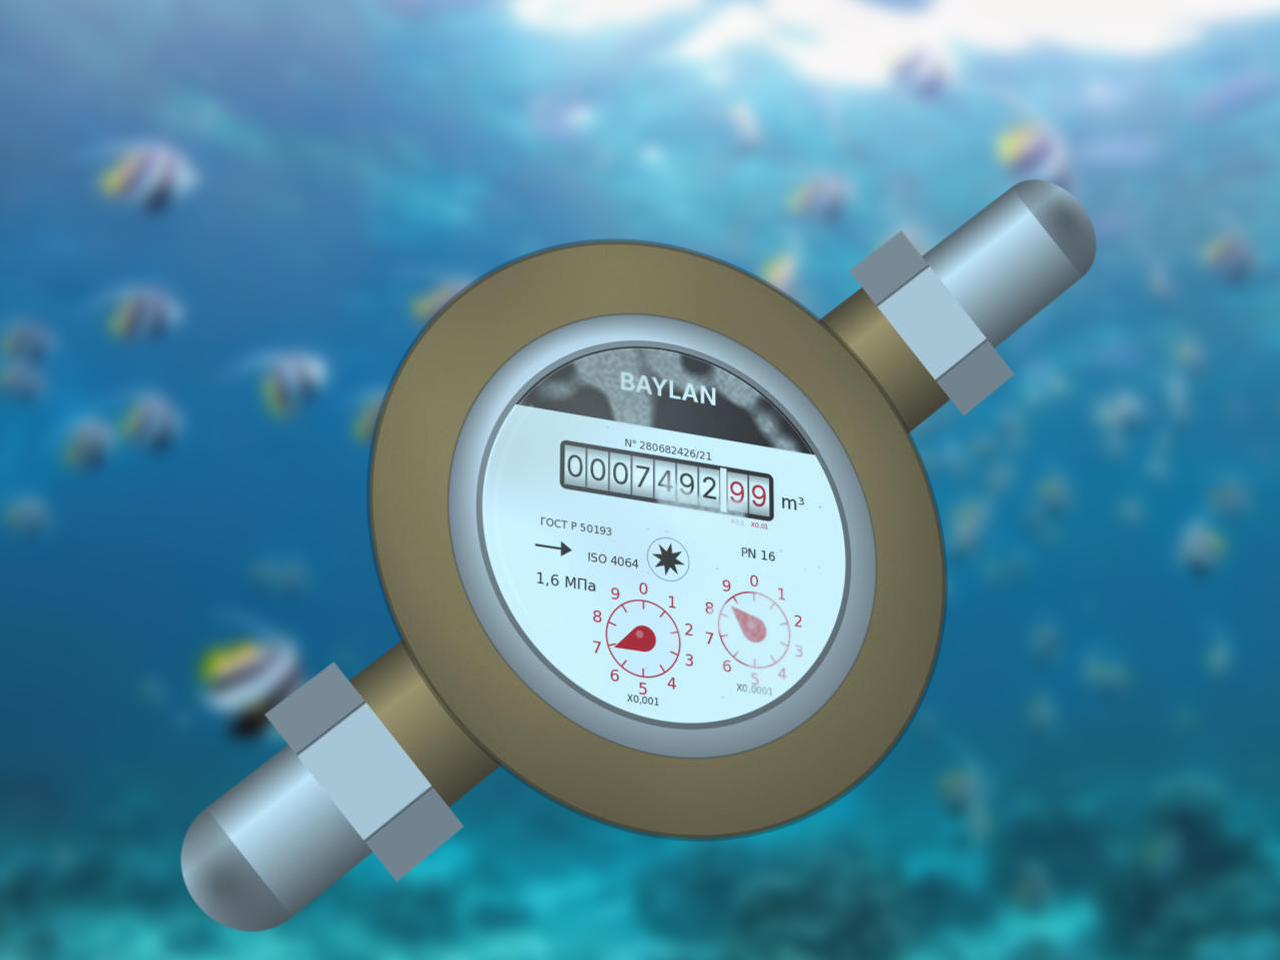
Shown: 7492.9968 m³
